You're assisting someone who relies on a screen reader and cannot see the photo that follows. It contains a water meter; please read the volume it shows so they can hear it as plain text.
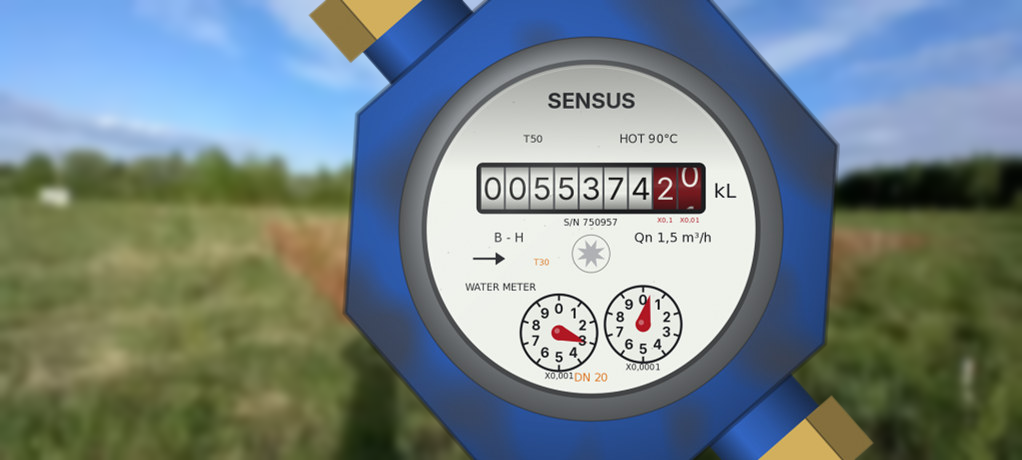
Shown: 55374.2030 kL
